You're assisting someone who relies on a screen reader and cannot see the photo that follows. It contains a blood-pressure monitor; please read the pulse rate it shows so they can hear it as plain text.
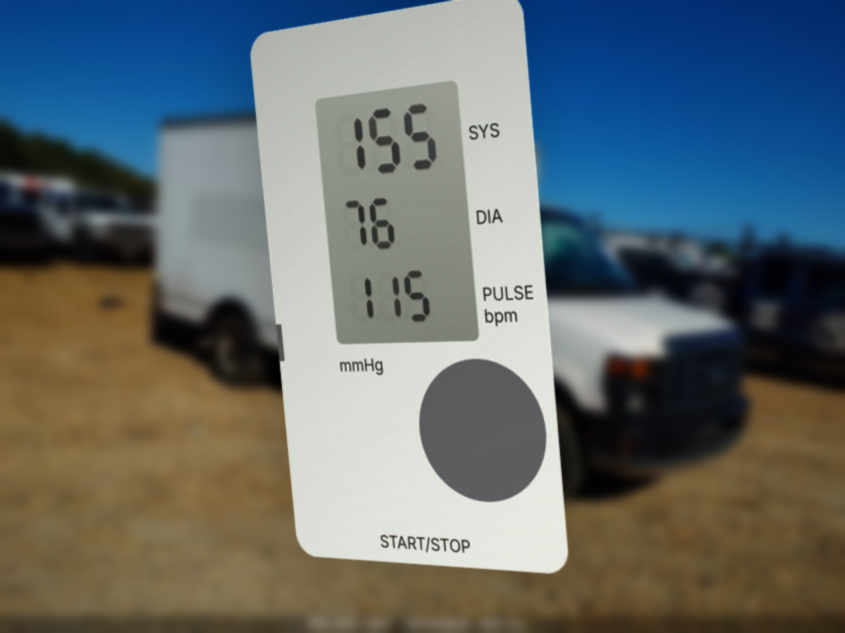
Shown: 115 bpm
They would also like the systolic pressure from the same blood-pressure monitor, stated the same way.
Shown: 155 mmHg
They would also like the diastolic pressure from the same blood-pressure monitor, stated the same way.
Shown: 76 mmHg
